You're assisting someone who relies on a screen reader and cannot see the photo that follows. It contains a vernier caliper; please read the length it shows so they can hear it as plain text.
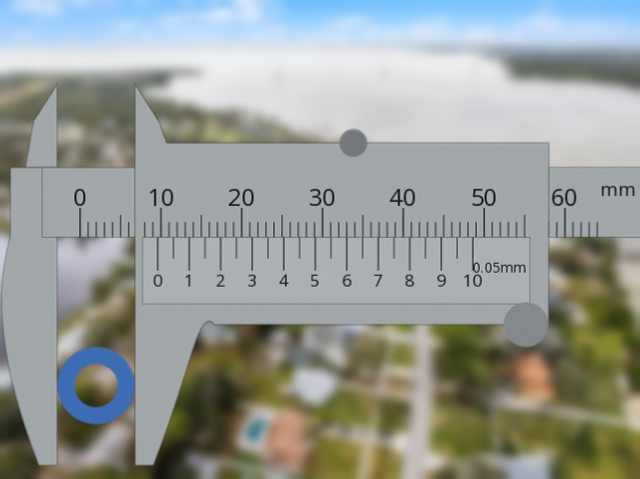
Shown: 9.6 mm
